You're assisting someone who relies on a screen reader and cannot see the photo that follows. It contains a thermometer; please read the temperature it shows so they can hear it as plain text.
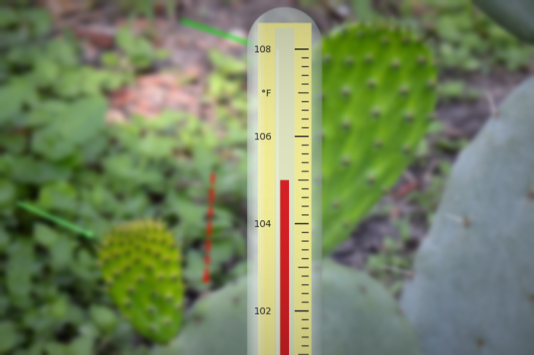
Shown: 105 °F
